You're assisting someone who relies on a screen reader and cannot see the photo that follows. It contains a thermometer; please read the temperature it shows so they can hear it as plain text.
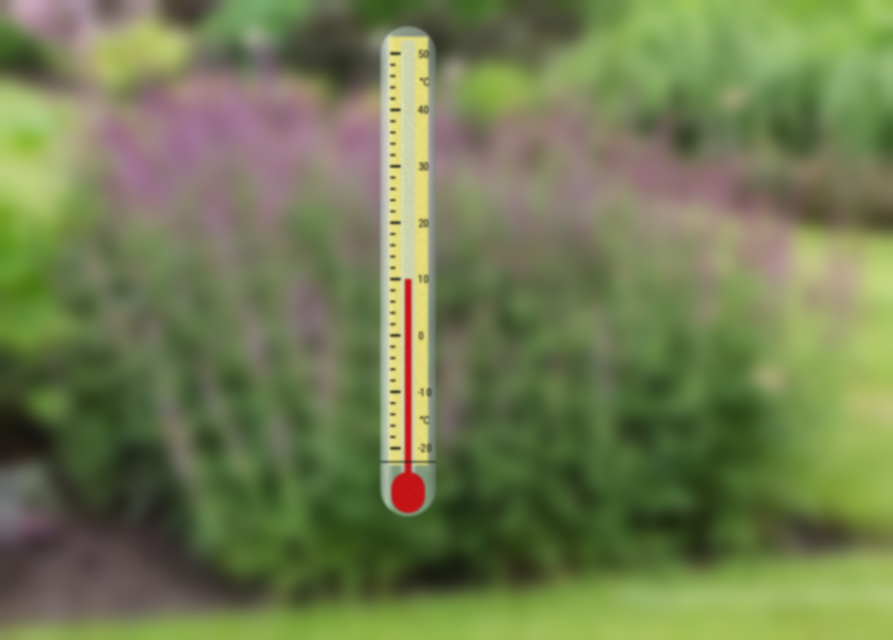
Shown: 10 °C
